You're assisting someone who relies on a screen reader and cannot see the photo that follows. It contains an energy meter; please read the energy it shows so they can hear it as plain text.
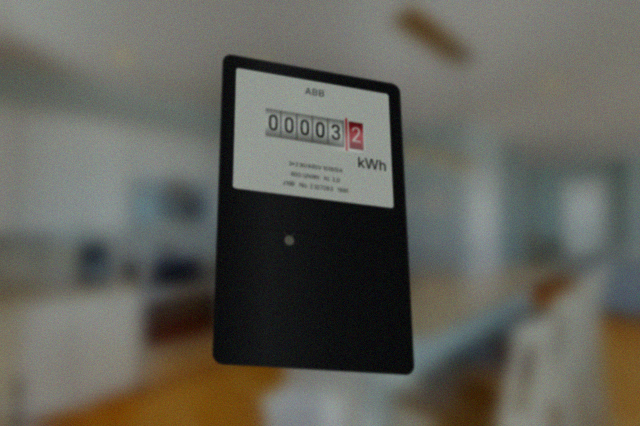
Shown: 3.2 kWh
